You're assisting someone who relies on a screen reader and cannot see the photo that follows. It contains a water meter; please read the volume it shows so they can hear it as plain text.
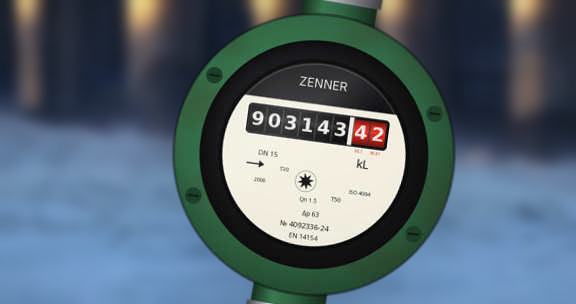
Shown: 903143.42 kL
